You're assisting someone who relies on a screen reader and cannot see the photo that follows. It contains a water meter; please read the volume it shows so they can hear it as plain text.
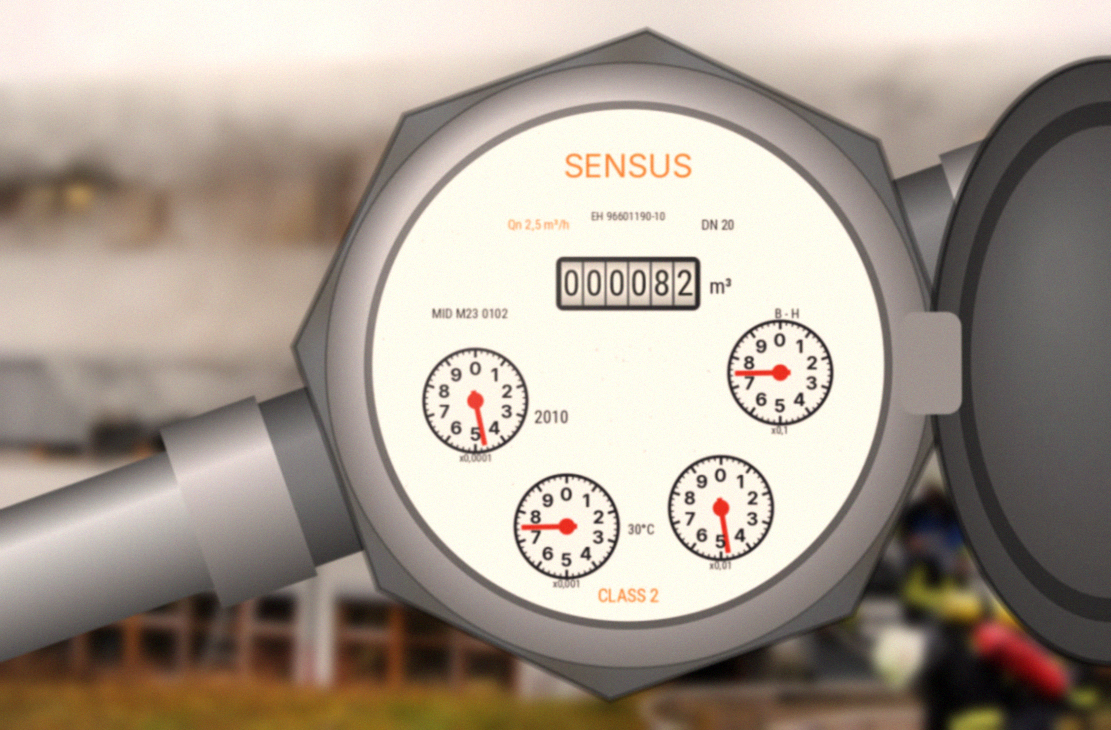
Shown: 82.7474 m³
